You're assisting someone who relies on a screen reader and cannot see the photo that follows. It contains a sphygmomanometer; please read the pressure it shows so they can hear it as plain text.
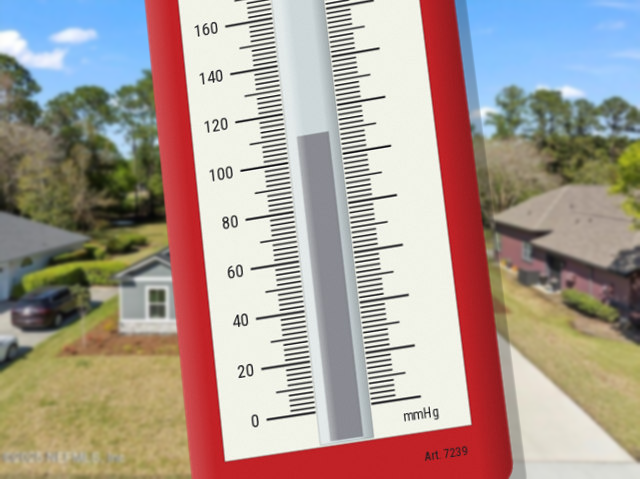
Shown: 110 mmHg
